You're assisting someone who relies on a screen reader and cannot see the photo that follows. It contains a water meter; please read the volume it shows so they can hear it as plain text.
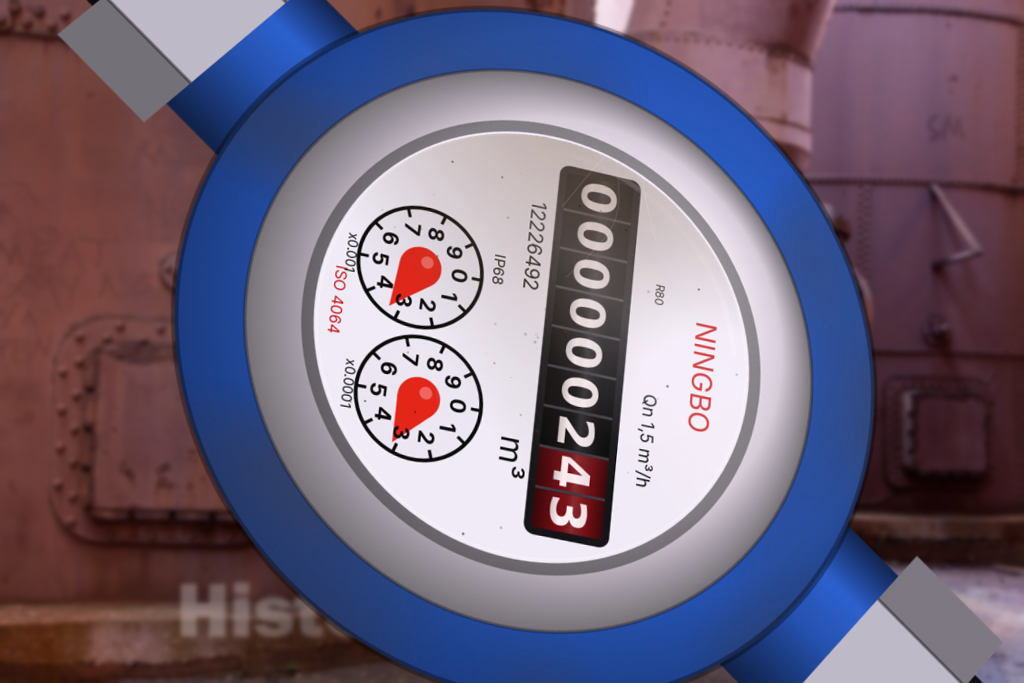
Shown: 2.4333 m³
